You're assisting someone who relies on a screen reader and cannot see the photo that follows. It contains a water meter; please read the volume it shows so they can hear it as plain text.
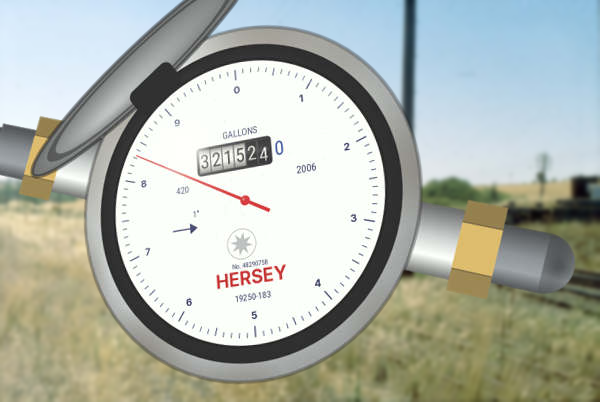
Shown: 3215238.3 gal
